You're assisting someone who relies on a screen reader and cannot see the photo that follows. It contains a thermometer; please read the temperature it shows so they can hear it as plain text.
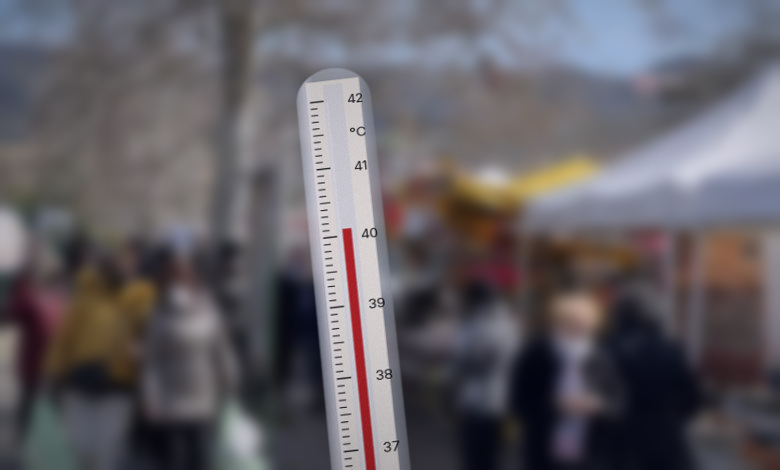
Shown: 40.1 °C
